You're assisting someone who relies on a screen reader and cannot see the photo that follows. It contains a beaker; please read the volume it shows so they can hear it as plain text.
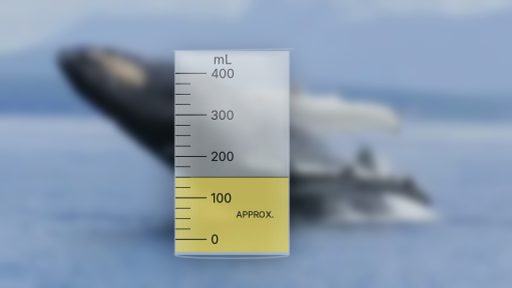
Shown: 150 mL
